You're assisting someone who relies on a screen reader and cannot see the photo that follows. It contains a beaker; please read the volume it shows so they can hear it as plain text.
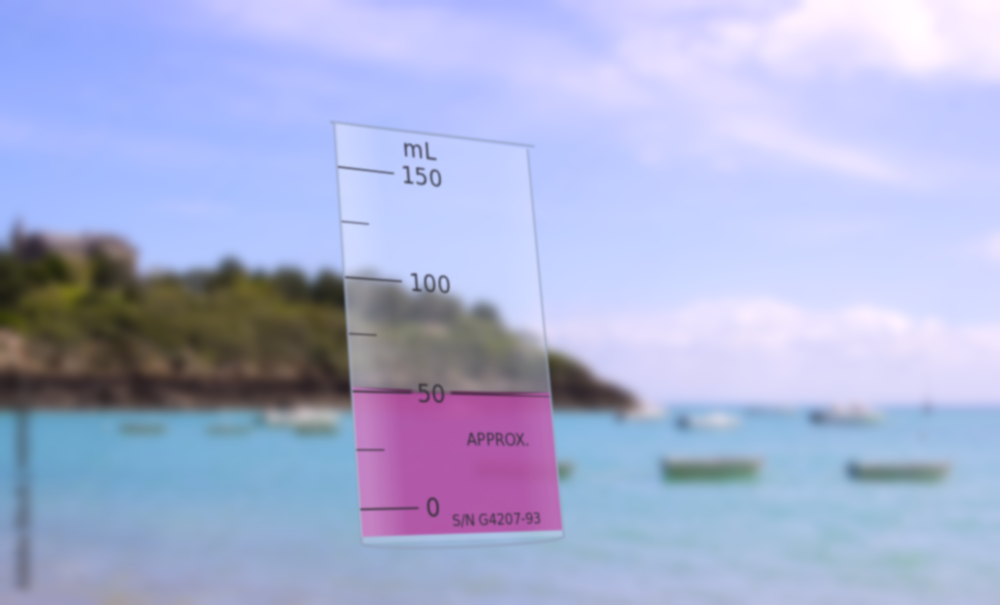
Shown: 50 mL
